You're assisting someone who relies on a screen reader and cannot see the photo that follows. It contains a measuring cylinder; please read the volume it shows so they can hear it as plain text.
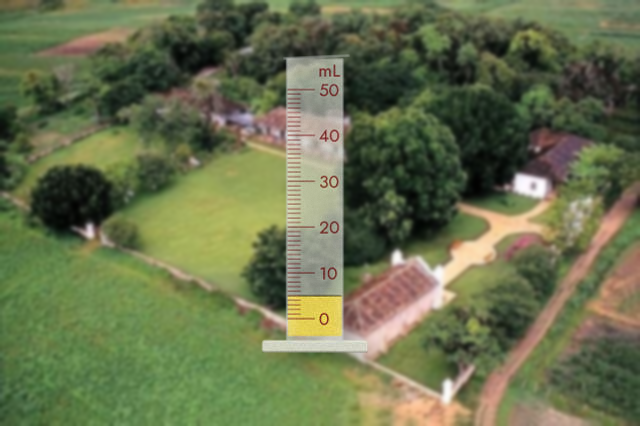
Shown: 5 mL
